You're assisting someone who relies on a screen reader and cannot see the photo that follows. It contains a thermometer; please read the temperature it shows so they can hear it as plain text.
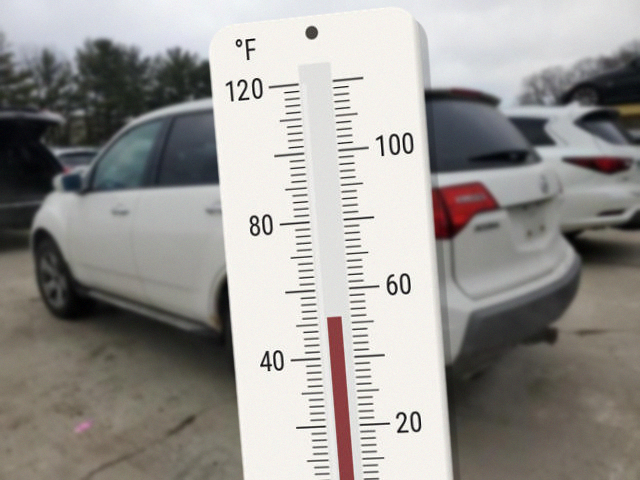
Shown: 52 °F
